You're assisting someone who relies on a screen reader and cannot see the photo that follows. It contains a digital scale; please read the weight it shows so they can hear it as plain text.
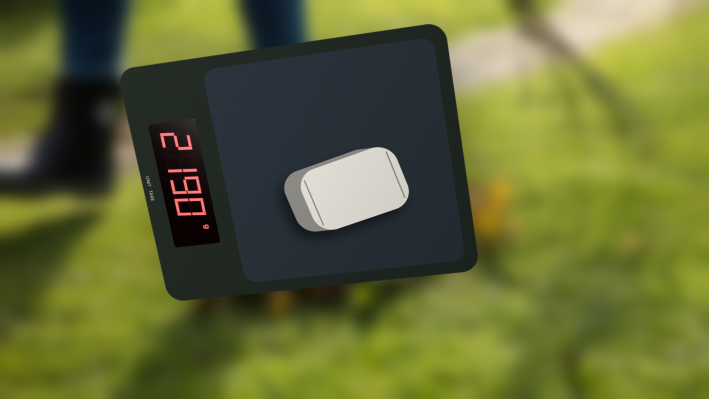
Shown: 2190 g
